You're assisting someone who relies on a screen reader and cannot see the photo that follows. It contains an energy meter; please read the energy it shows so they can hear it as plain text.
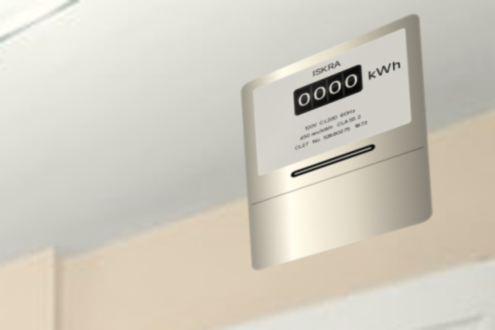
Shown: 0 kWh
